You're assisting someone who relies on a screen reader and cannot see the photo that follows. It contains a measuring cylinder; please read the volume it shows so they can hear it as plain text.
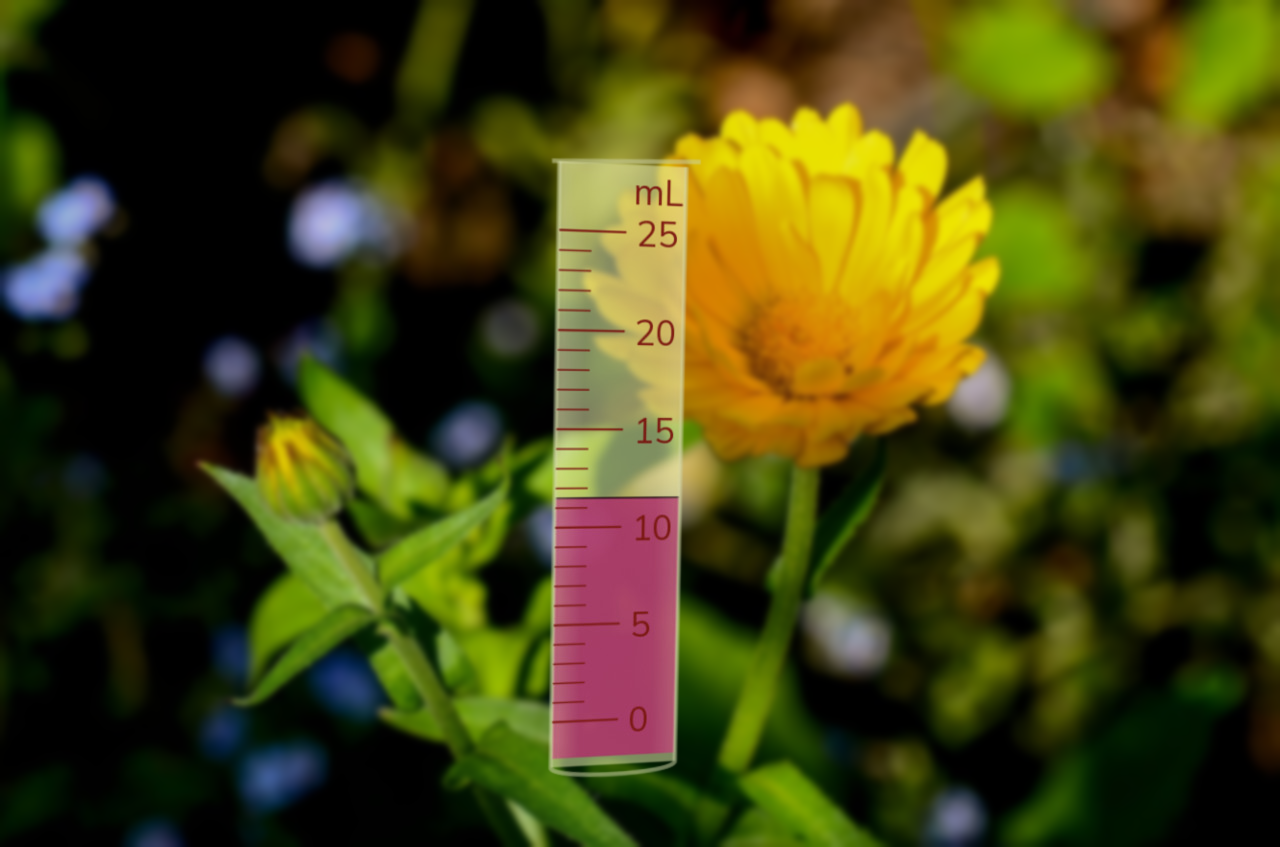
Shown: 11.5 mL
